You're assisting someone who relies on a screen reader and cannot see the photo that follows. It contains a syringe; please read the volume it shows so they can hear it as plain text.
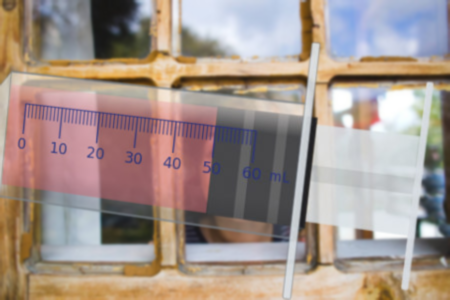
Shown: 50 mL
